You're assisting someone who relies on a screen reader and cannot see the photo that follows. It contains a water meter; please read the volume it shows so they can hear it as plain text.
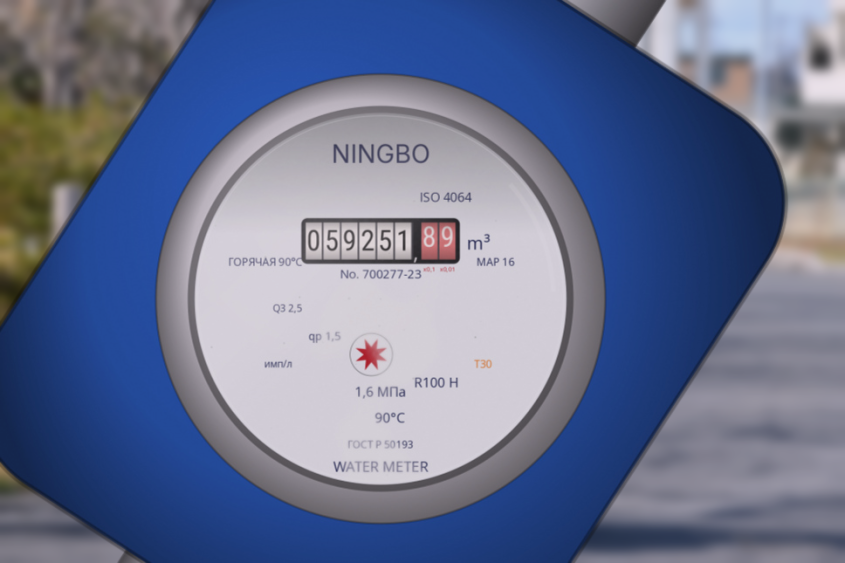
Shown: 59251.89 m³
